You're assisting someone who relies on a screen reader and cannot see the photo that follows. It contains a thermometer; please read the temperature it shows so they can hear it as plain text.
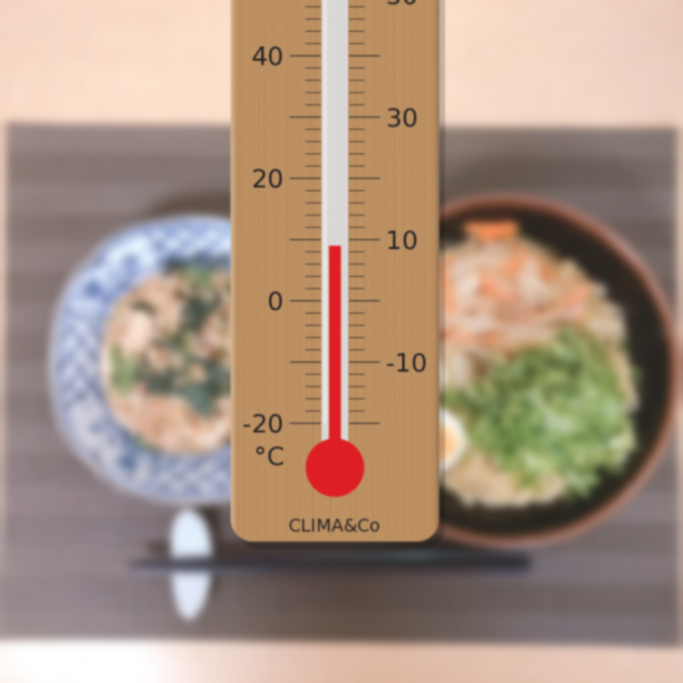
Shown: 9 °C
